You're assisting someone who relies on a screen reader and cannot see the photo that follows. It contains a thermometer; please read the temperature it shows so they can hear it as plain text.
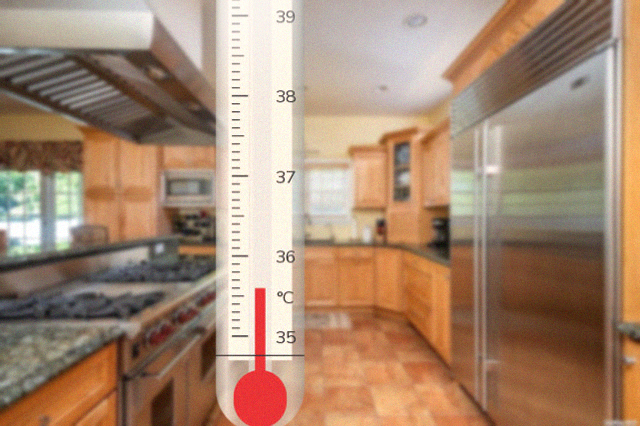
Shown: 35.6 °C
